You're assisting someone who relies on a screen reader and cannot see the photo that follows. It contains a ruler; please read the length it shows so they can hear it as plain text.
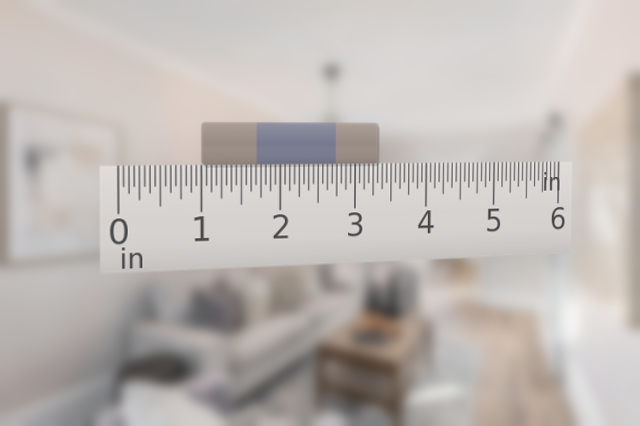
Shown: 2.3125 in
